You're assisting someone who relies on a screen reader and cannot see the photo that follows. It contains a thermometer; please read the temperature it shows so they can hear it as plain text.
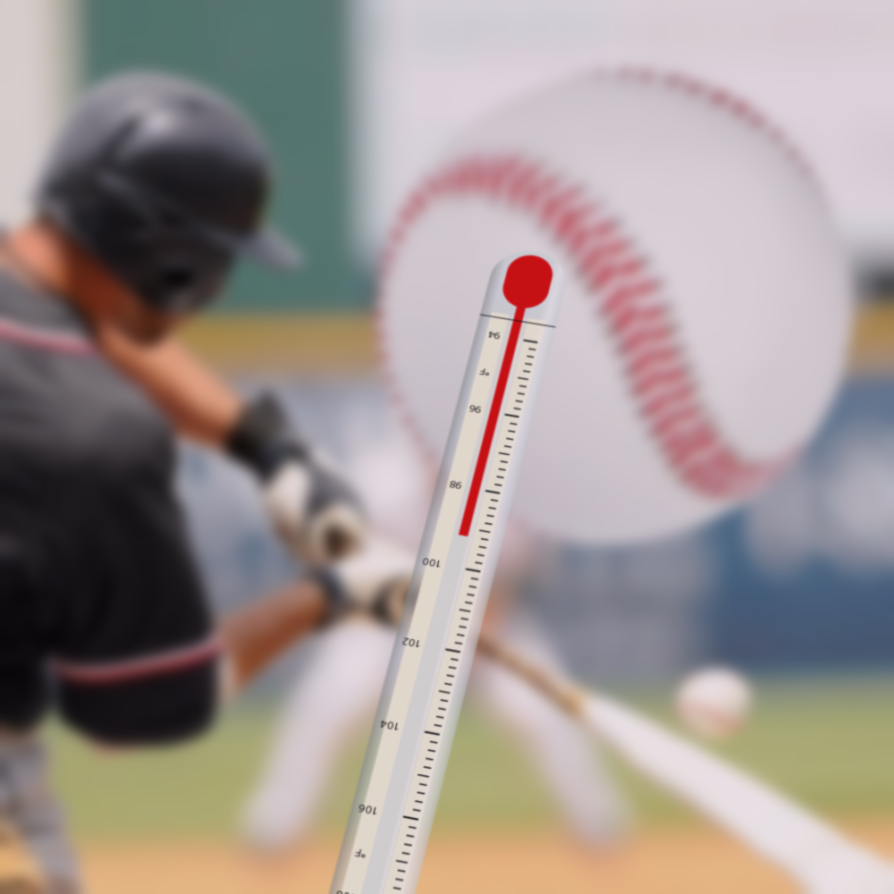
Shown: 99.2 °F
